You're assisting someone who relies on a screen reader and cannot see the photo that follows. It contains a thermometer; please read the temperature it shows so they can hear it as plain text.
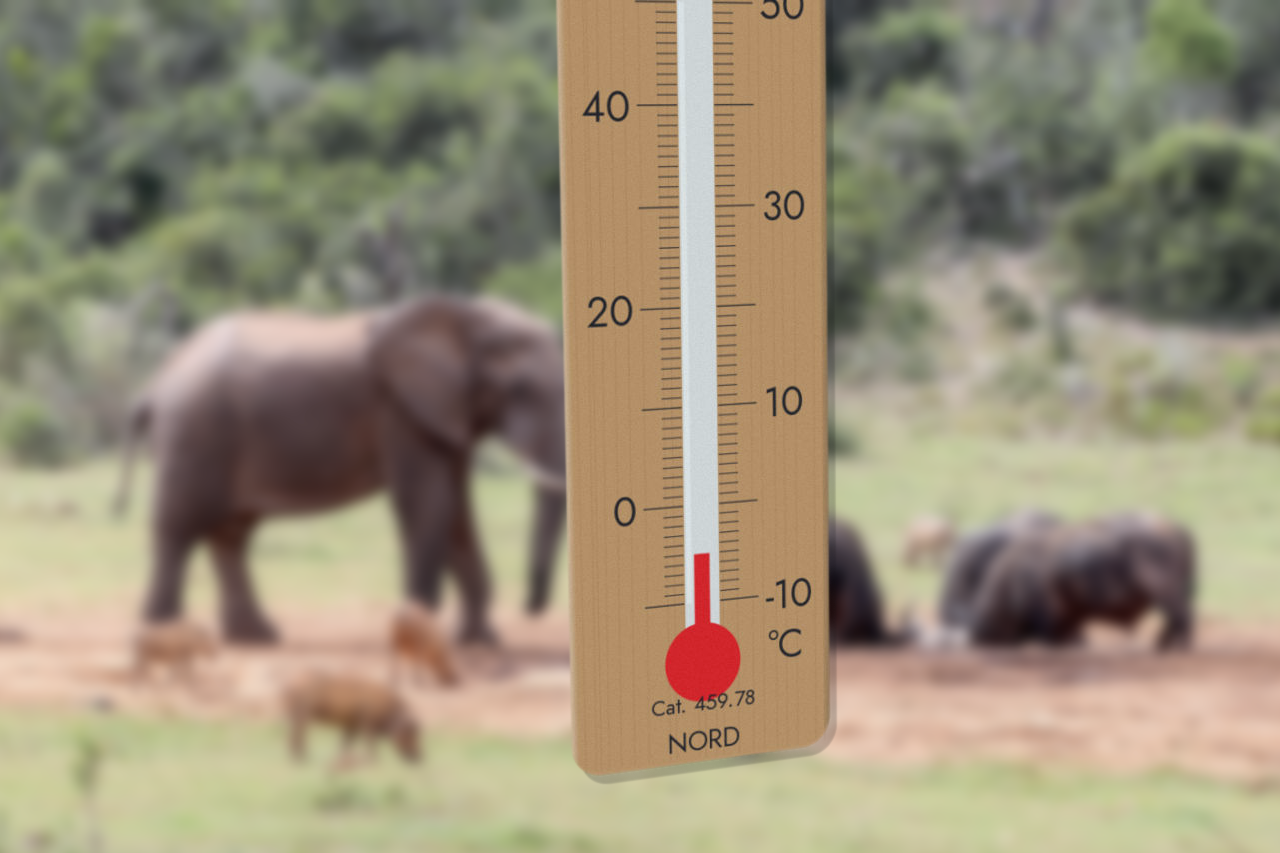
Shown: -5 °C
